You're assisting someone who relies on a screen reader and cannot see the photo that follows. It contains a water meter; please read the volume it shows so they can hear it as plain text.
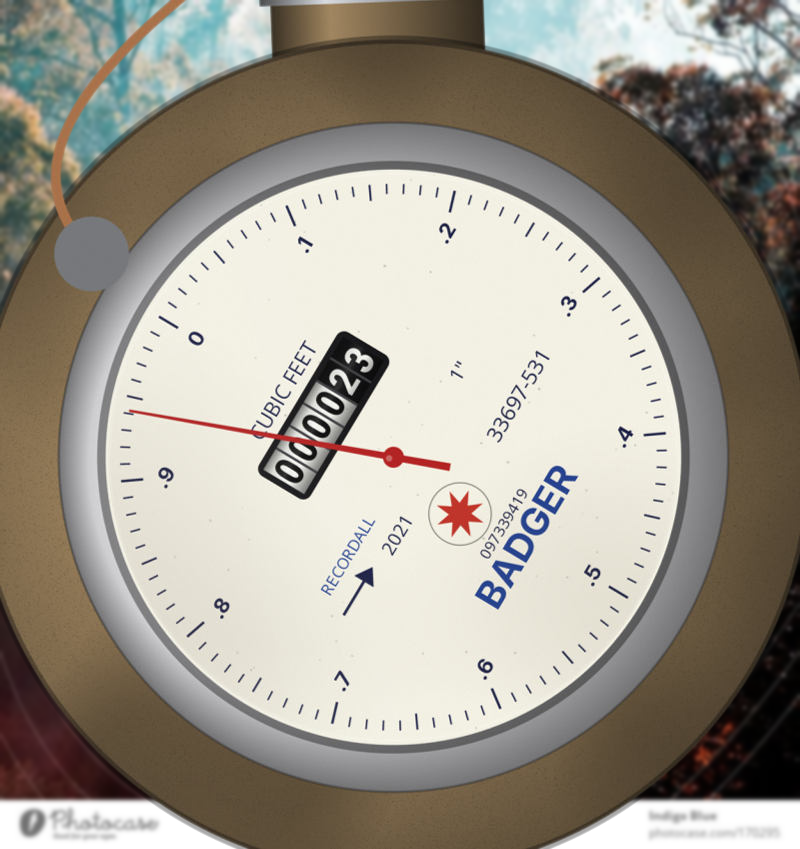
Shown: 22.94 ft³
